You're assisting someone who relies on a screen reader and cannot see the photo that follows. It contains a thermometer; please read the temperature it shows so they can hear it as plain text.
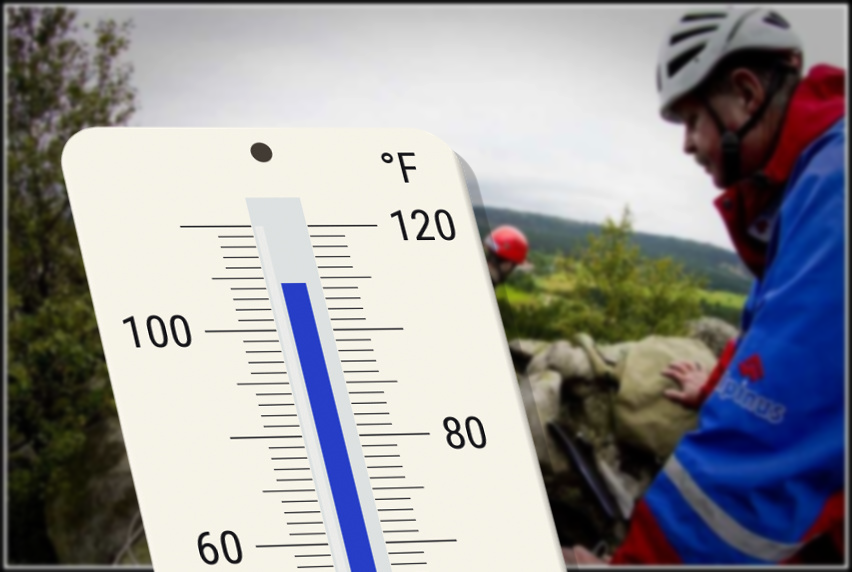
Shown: 109 °F
